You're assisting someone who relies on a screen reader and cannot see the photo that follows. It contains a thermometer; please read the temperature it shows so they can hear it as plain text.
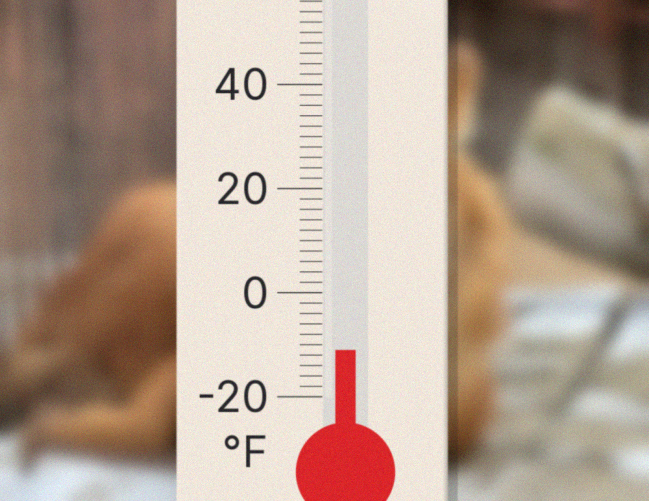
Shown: -11 °F
